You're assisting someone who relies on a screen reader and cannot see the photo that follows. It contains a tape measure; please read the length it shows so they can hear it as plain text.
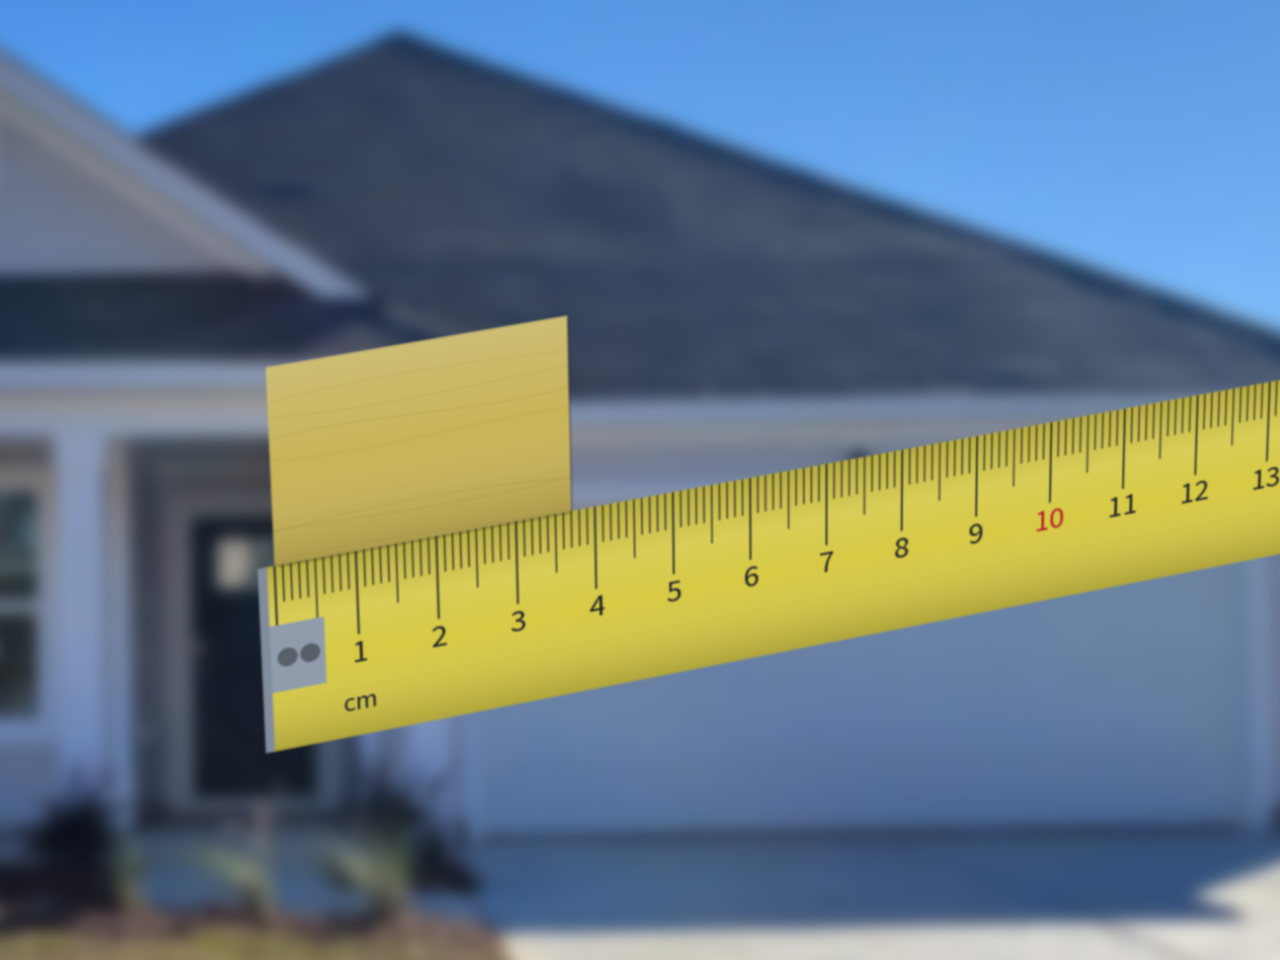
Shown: 3.7 cm
